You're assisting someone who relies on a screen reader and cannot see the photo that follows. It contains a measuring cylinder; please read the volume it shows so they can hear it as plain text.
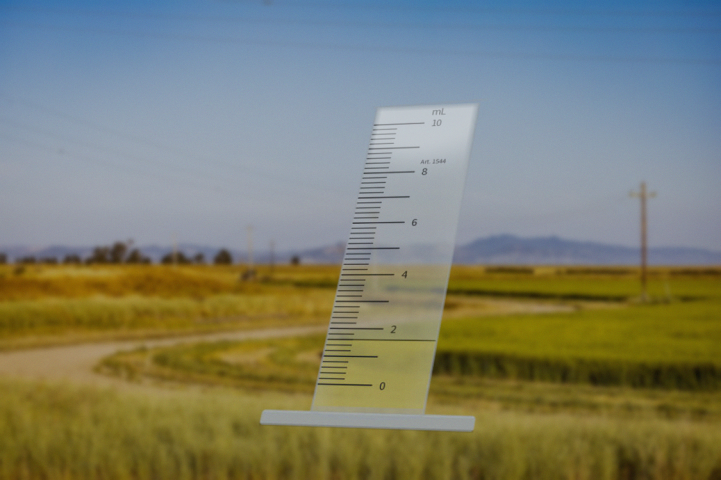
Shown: 1.6 mL
